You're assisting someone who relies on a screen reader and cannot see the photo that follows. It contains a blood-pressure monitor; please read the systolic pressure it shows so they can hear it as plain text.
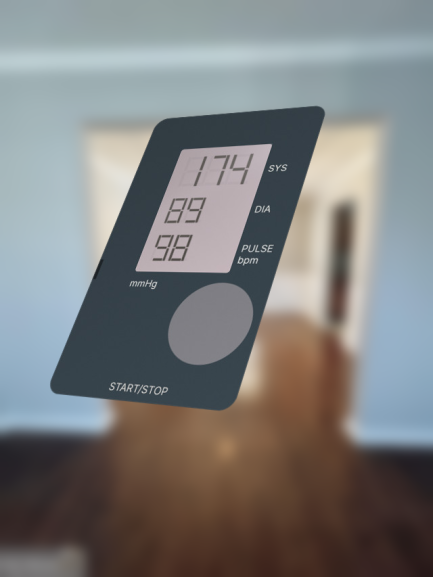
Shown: 174 mmHg
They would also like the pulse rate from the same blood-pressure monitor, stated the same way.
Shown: 98 bpm
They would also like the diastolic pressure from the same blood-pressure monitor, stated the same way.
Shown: 89 mmHg
